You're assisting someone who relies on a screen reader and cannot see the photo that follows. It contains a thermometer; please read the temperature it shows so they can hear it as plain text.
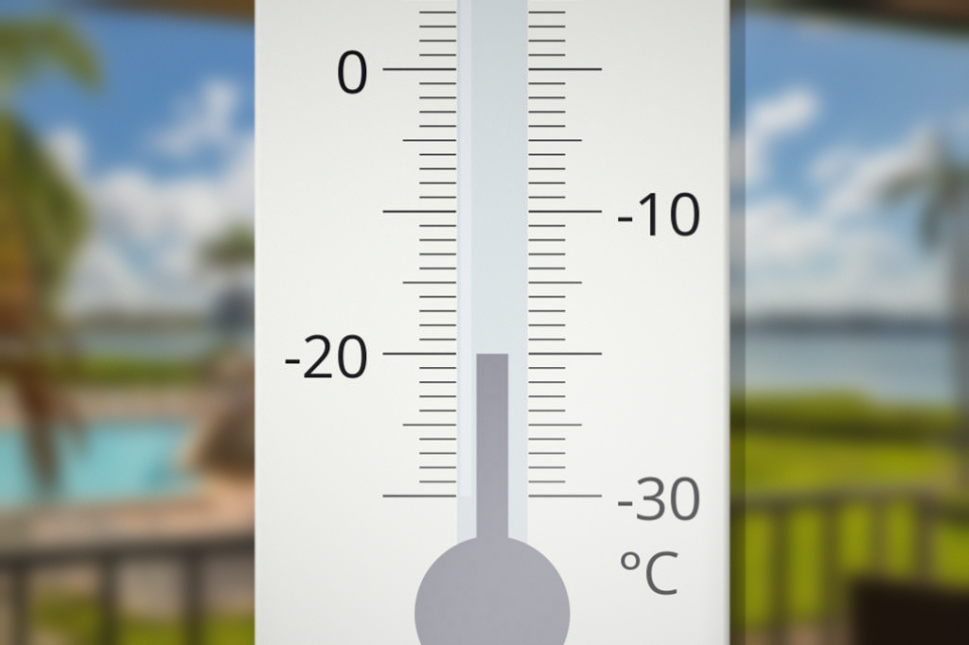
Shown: -20 °C
